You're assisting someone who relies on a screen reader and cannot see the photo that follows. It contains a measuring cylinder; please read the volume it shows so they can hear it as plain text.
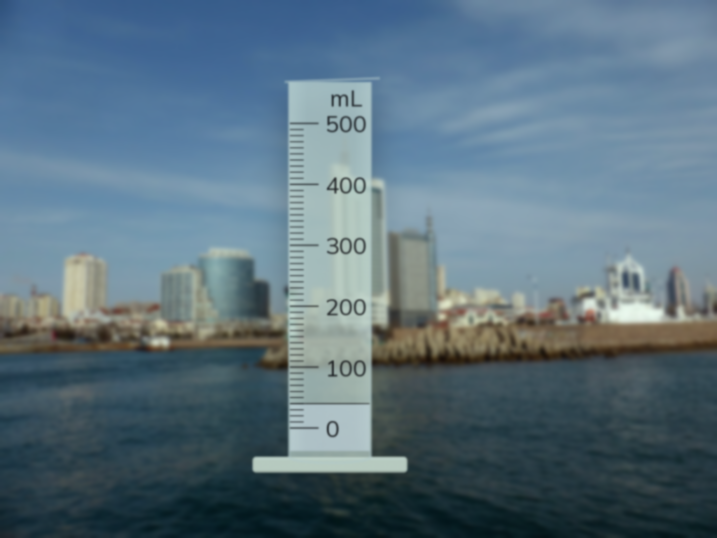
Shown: 40 mL
